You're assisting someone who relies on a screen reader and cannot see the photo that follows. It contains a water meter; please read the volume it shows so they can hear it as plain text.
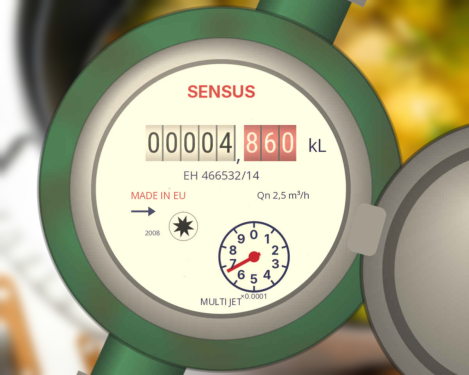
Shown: 4.8606 kL
